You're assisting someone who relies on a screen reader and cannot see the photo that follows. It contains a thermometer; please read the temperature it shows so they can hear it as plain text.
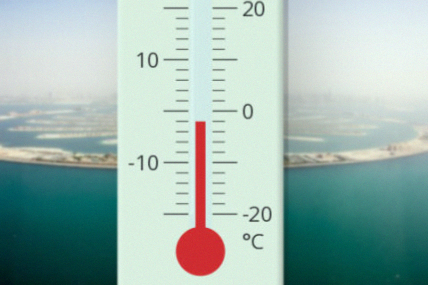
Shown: -2 °C
